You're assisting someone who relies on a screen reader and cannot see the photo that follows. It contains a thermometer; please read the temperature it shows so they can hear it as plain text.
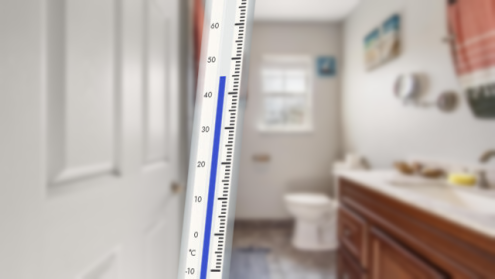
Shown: 45 °C
